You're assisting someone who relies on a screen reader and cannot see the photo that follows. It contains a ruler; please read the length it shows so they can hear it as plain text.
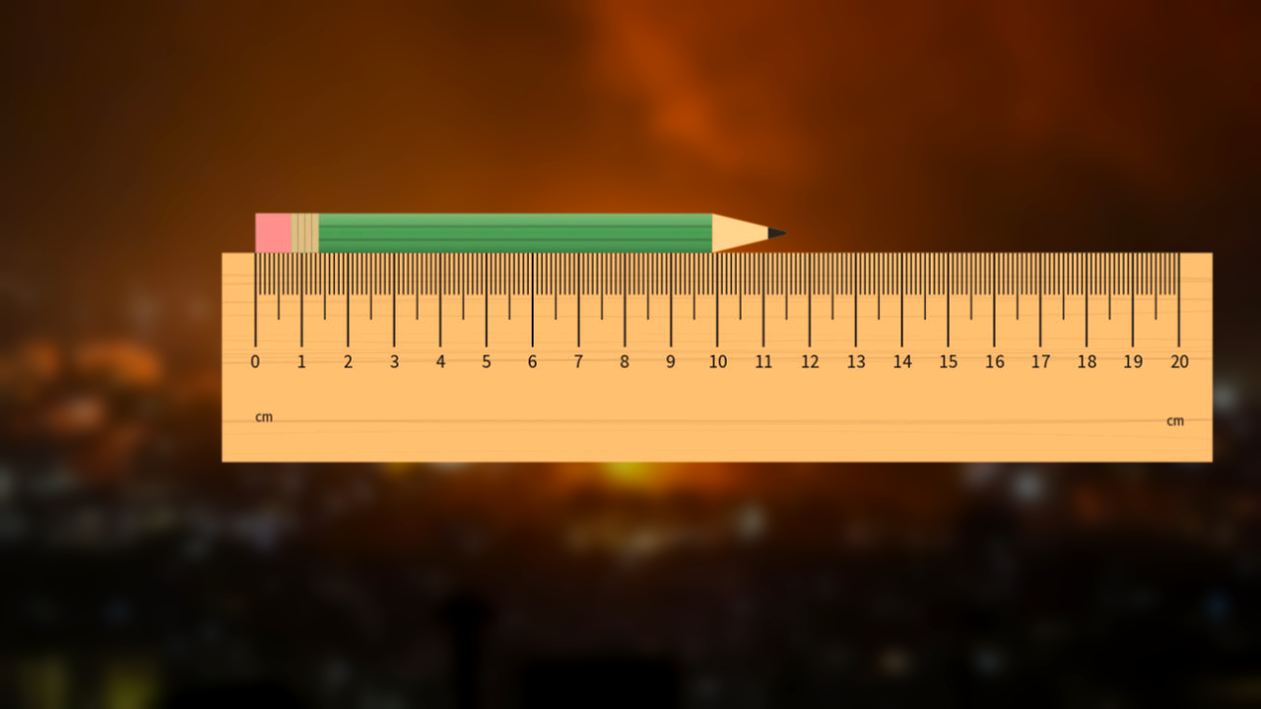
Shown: 11.5 cm
